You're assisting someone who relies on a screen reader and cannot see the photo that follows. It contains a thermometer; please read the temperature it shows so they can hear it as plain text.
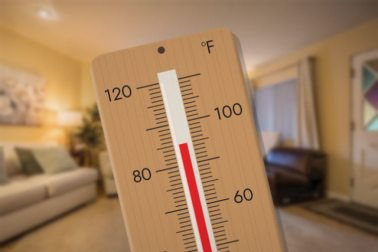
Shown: 90 °F
